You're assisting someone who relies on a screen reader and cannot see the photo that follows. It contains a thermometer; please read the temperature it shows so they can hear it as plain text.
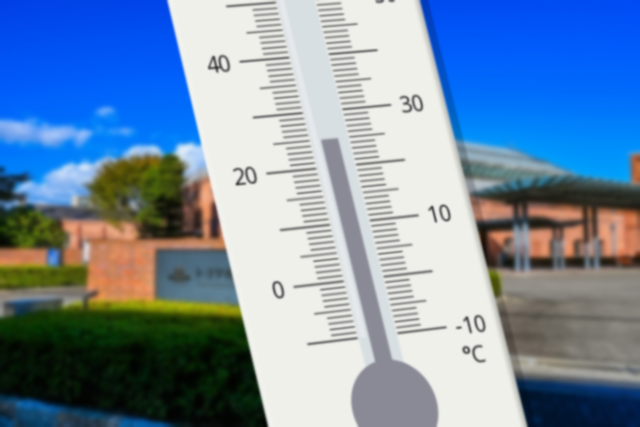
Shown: 25 °C
